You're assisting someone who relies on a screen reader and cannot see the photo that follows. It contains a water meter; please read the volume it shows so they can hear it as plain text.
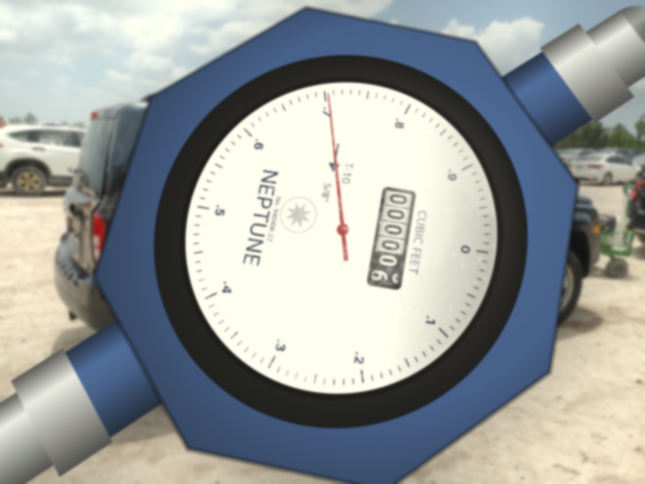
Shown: 5.70 ft³
